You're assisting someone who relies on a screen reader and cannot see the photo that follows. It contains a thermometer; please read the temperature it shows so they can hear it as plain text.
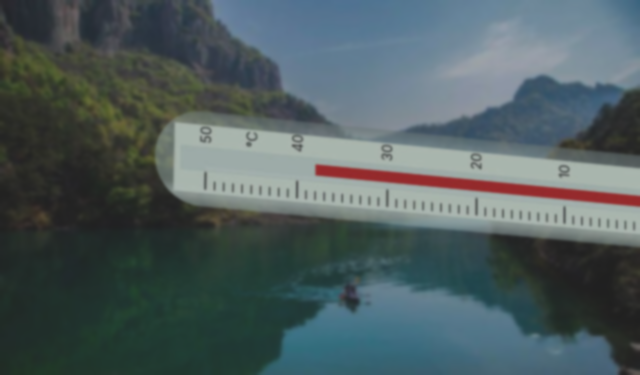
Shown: 38 °C
